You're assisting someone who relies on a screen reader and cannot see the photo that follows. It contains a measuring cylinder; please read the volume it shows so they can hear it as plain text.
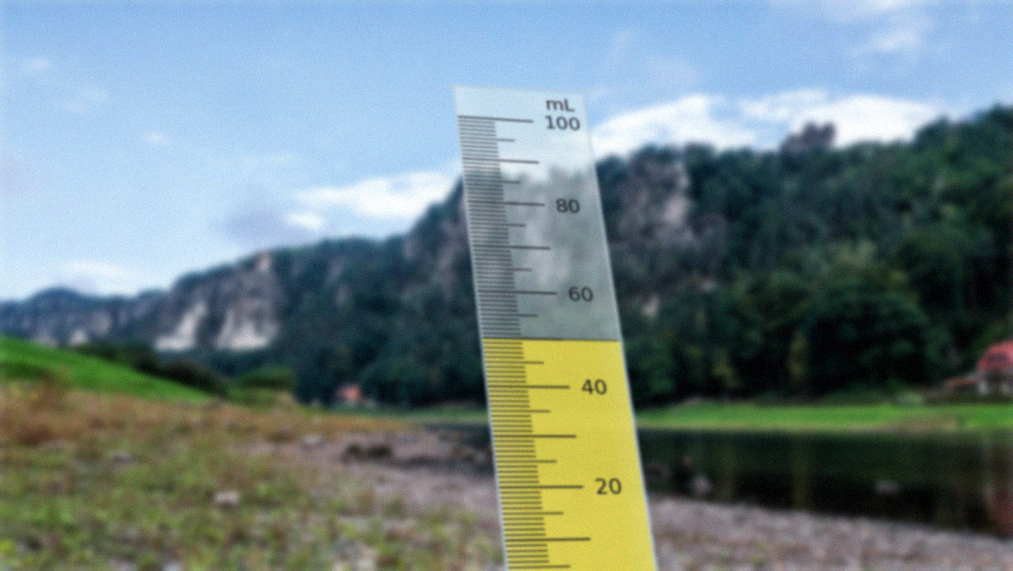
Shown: 50 mL
